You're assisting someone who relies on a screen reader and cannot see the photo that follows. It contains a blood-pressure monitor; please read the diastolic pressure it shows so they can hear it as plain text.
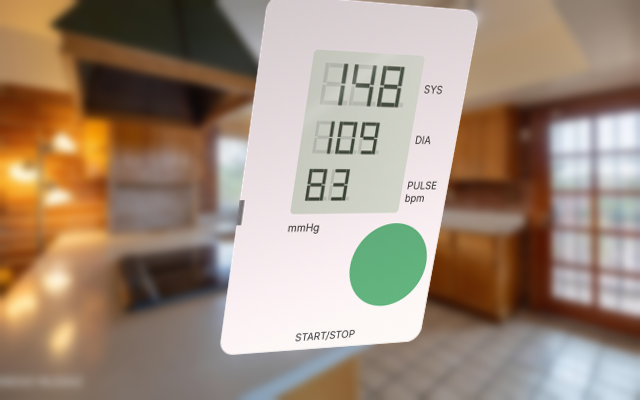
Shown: 109 mmHg
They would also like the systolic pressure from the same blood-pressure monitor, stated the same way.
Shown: 148 mmHg
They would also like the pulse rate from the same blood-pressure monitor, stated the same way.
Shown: 83 bpm
